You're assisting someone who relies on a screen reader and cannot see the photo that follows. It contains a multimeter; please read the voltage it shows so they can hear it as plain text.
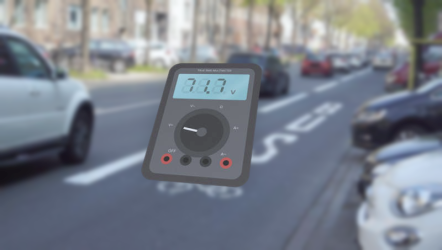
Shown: 71.7 V
